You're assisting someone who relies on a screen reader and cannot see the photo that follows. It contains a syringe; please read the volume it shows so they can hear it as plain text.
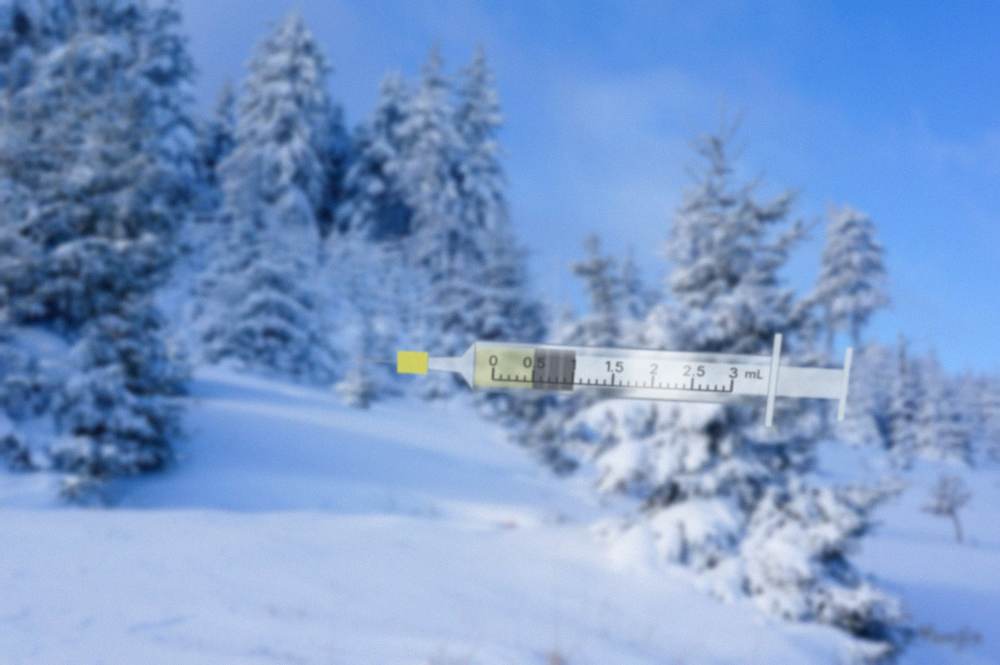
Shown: 0.5 mL
